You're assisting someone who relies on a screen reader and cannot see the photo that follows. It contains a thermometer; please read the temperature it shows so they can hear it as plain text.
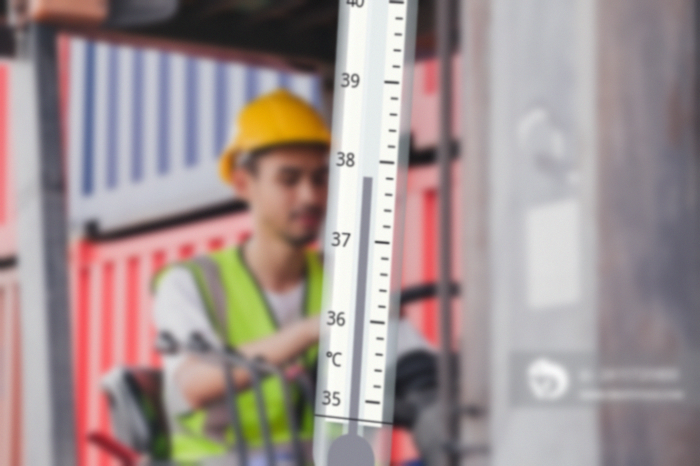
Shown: 37.8 °C
